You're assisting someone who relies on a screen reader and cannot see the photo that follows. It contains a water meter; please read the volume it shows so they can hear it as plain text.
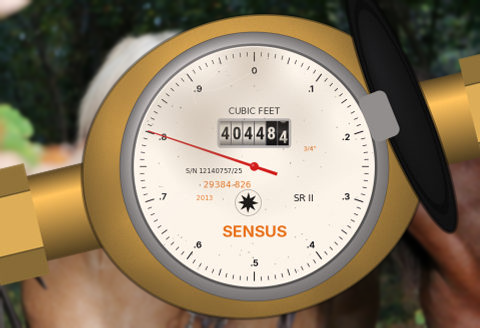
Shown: 404483.80 ft³
